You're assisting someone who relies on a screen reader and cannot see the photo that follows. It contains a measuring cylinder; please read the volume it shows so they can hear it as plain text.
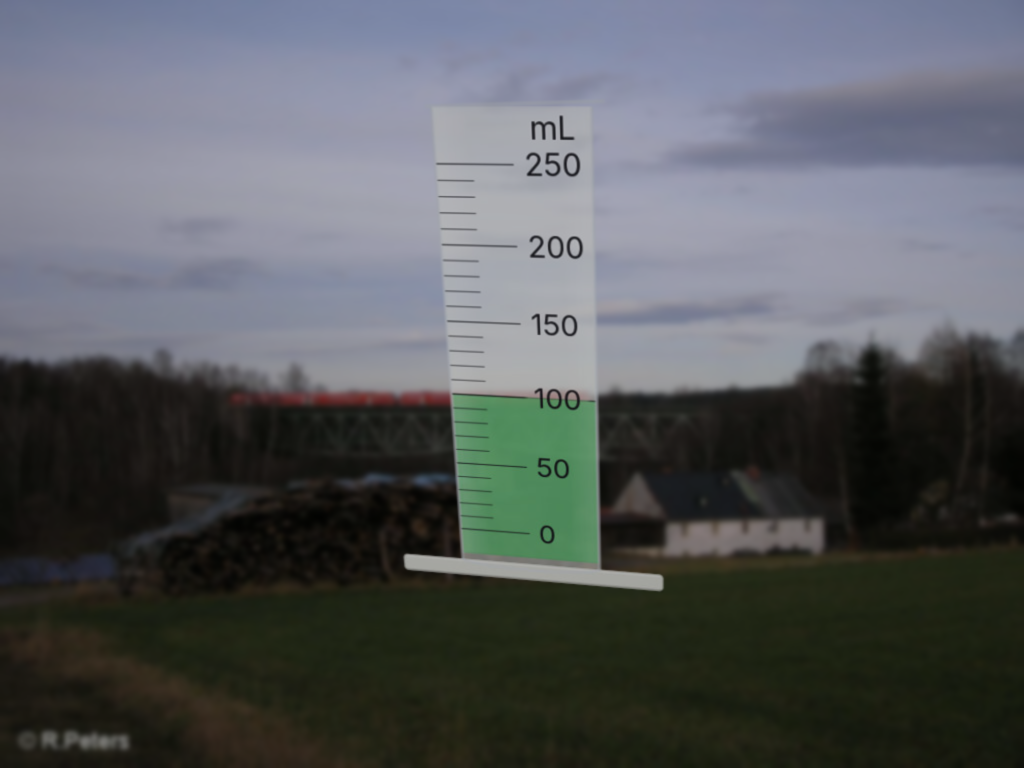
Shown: 100 mL
